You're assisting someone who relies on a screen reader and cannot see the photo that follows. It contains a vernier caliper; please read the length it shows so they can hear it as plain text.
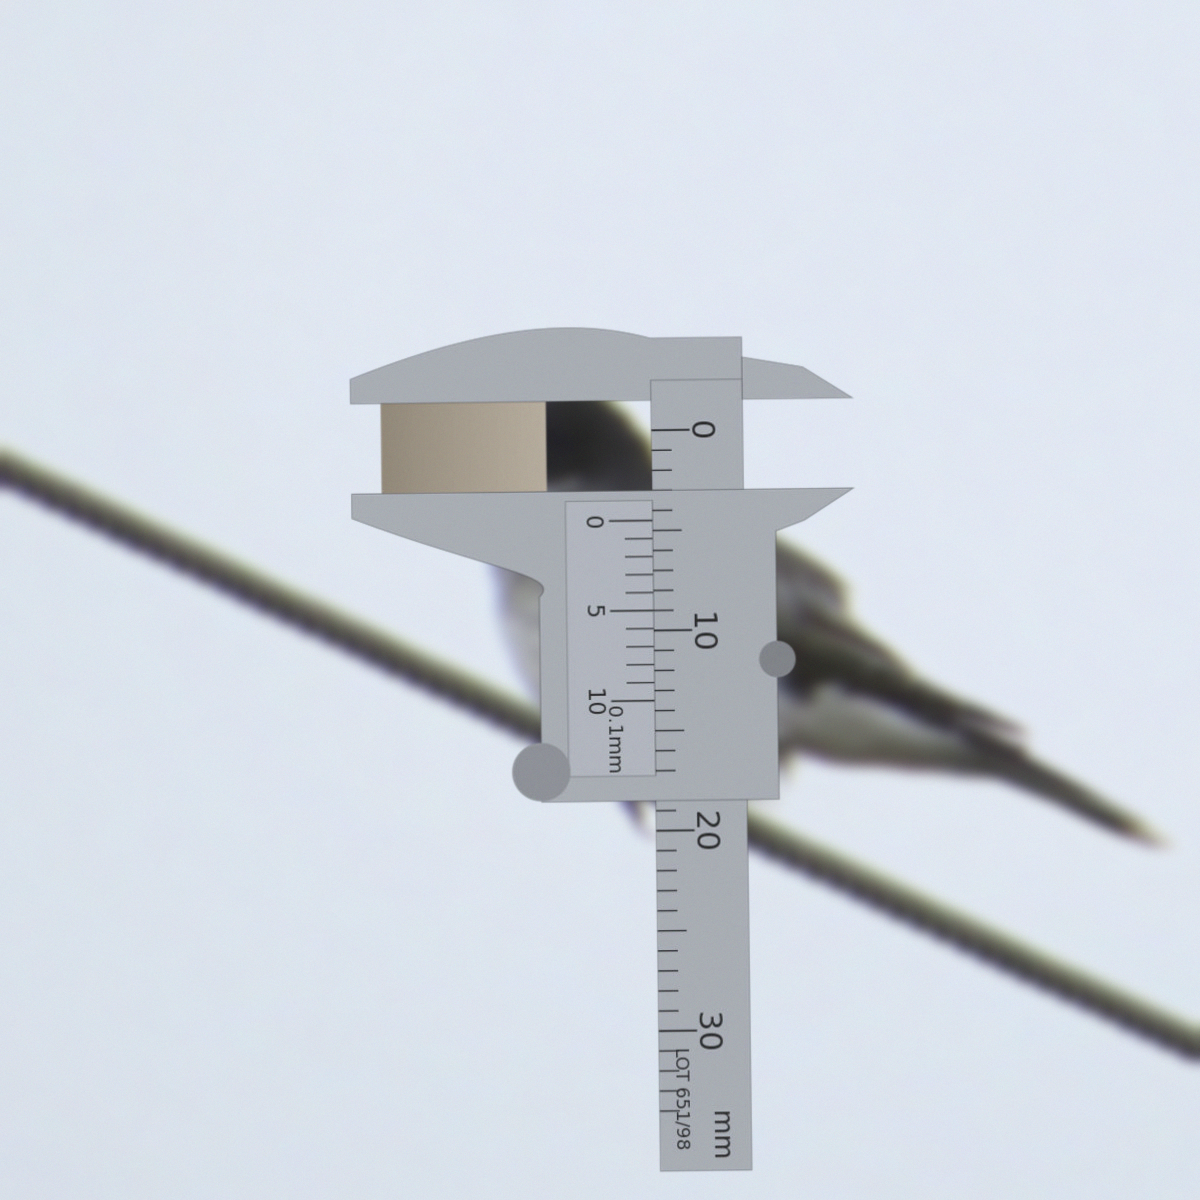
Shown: 4.5 mm
